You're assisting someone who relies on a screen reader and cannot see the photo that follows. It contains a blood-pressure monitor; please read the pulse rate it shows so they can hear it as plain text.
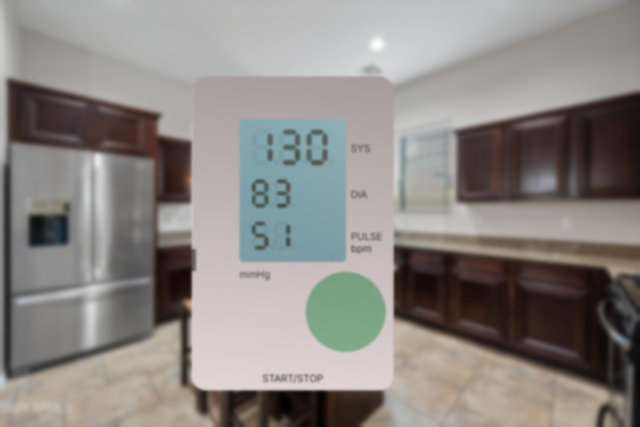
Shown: 51 bpm
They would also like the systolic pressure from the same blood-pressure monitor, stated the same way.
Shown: 130 mmHg
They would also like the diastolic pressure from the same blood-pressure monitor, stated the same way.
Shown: 83 mmHg
